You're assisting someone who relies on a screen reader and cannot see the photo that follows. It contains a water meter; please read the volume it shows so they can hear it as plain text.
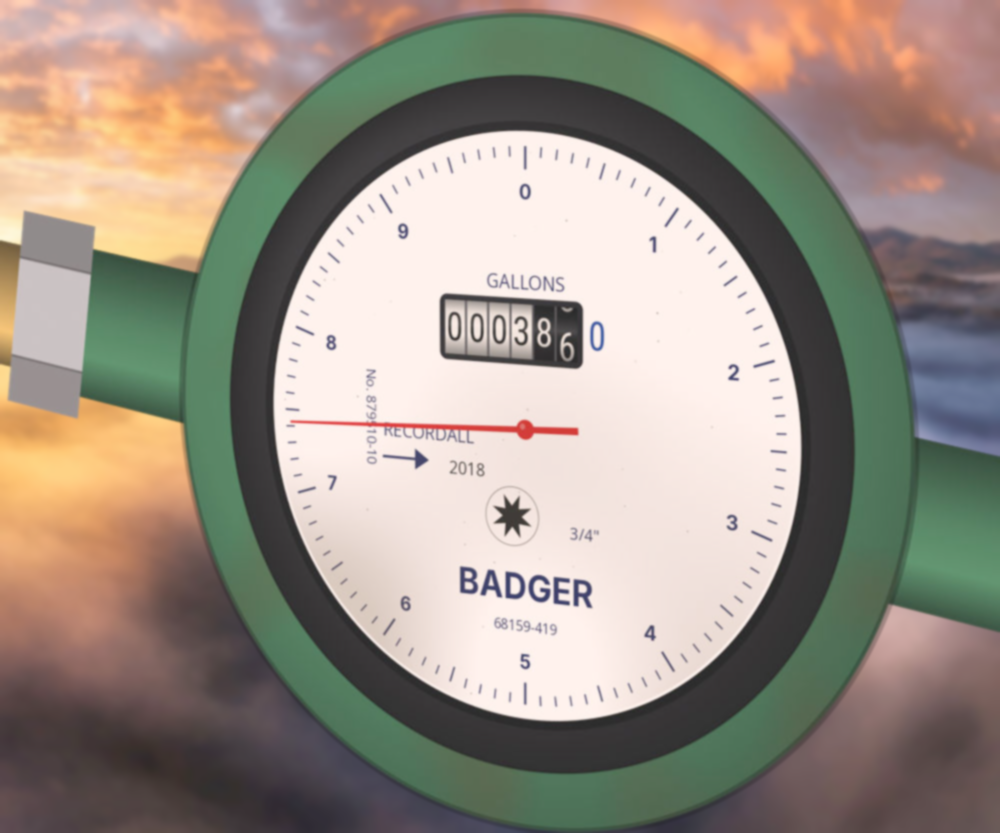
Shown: 3857.4 gal
